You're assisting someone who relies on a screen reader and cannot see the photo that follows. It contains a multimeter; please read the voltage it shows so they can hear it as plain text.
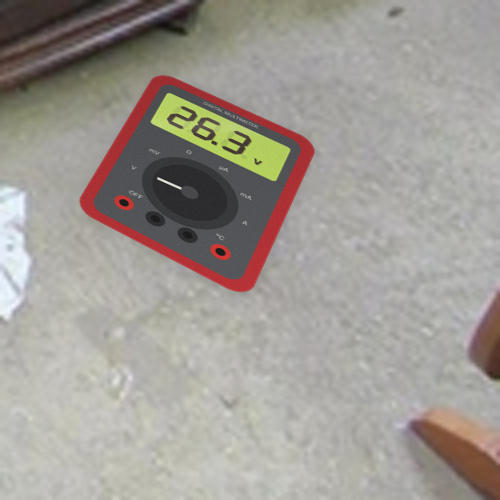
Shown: 26.3 V
